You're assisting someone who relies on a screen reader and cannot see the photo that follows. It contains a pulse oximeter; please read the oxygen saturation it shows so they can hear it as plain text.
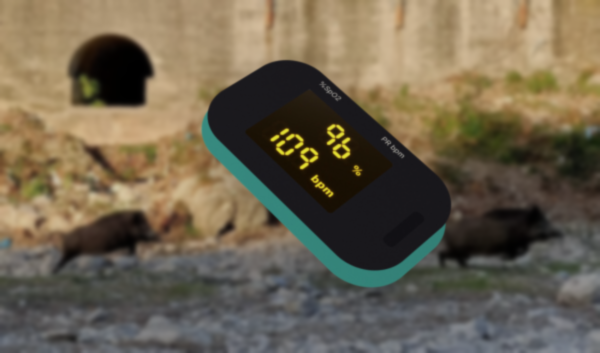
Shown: 96 %
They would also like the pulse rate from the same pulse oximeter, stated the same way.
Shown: 109 bpm
